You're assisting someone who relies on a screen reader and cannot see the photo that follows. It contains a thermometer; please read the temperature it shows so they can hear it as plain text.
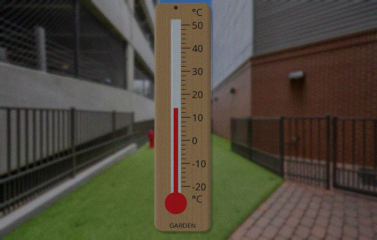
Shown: 14 °C
